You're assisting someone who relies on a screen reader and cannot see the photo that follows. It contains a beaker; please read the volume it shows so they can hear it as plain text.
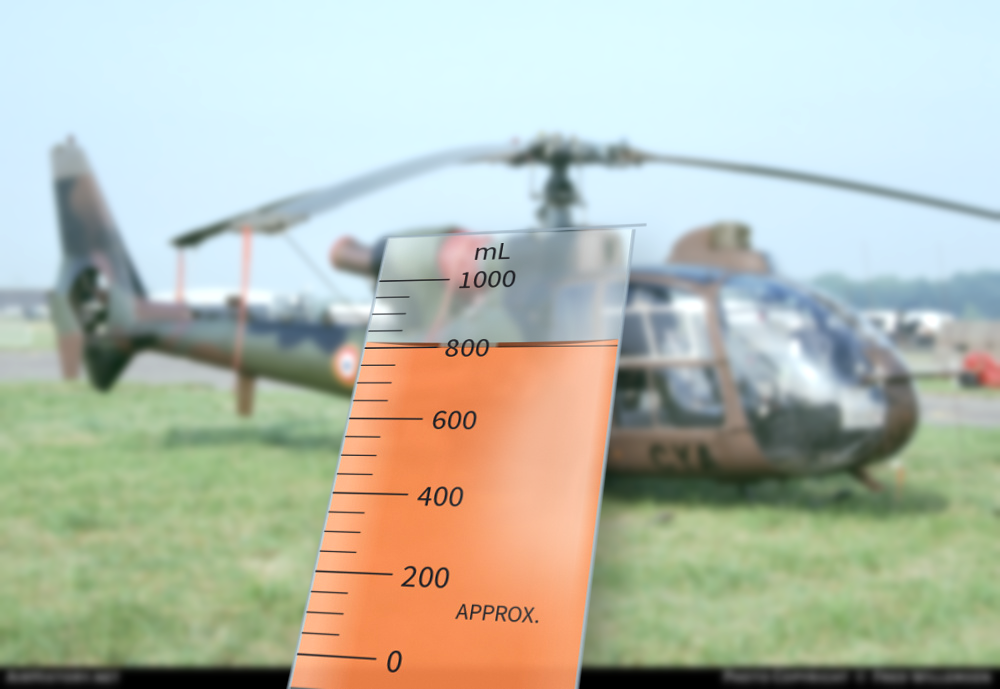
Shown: 800 mL
